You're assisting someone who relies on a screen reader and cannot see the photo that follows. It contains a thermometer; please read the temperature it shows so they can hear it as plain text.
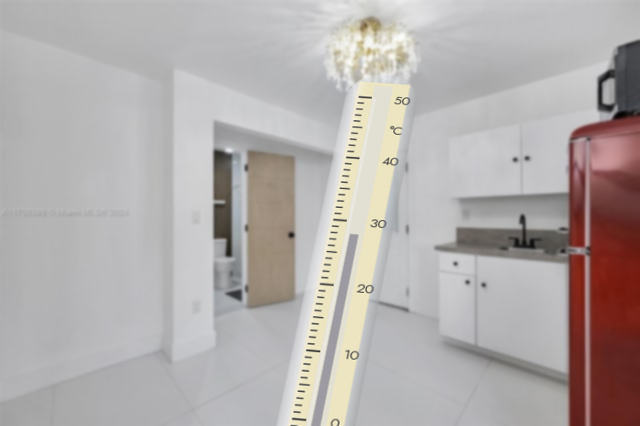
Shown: 28 °C
